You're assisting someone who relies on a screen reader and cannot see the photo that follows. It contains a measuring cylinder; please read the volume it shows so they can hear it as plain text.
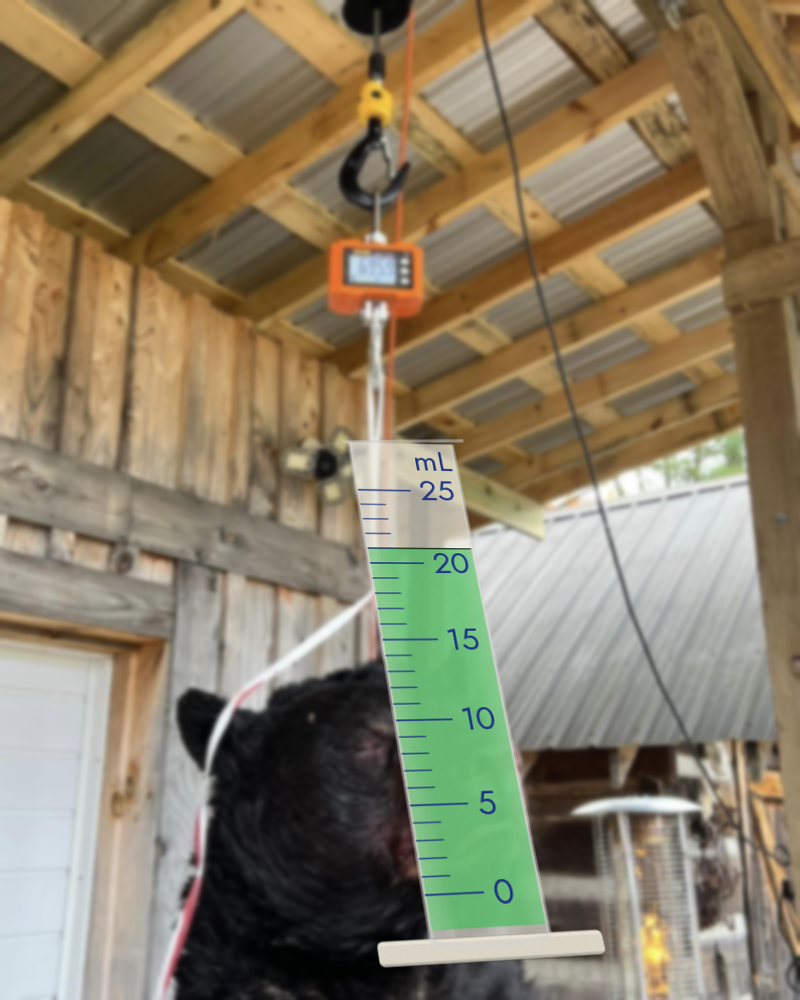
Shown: 21 mL
